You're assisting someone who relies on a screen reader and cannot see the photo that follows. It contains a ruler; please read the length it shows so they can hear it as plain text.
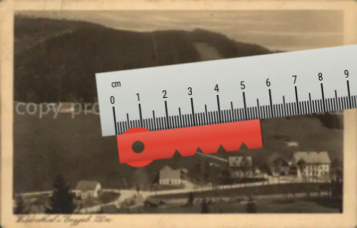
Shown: 5.5 cm
